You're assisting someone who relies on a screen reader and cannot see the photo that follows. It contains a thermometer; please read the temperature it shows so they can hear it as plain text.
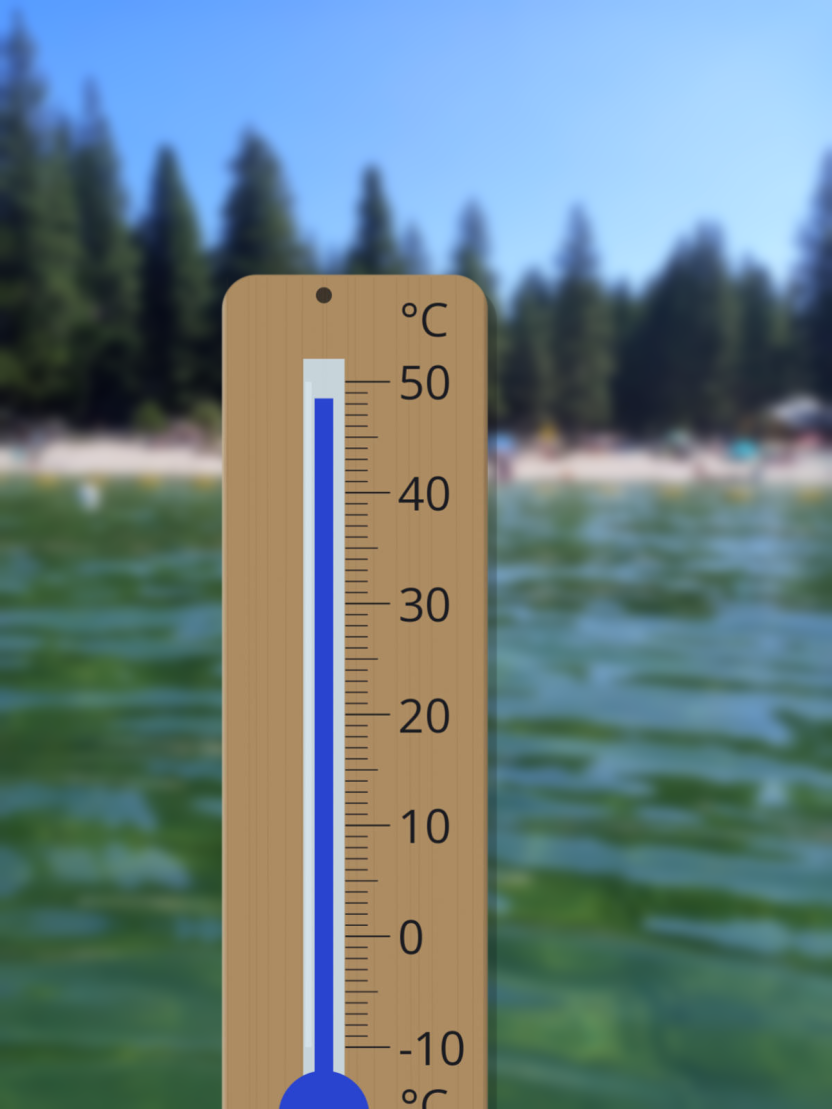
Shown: 48.5 °C
